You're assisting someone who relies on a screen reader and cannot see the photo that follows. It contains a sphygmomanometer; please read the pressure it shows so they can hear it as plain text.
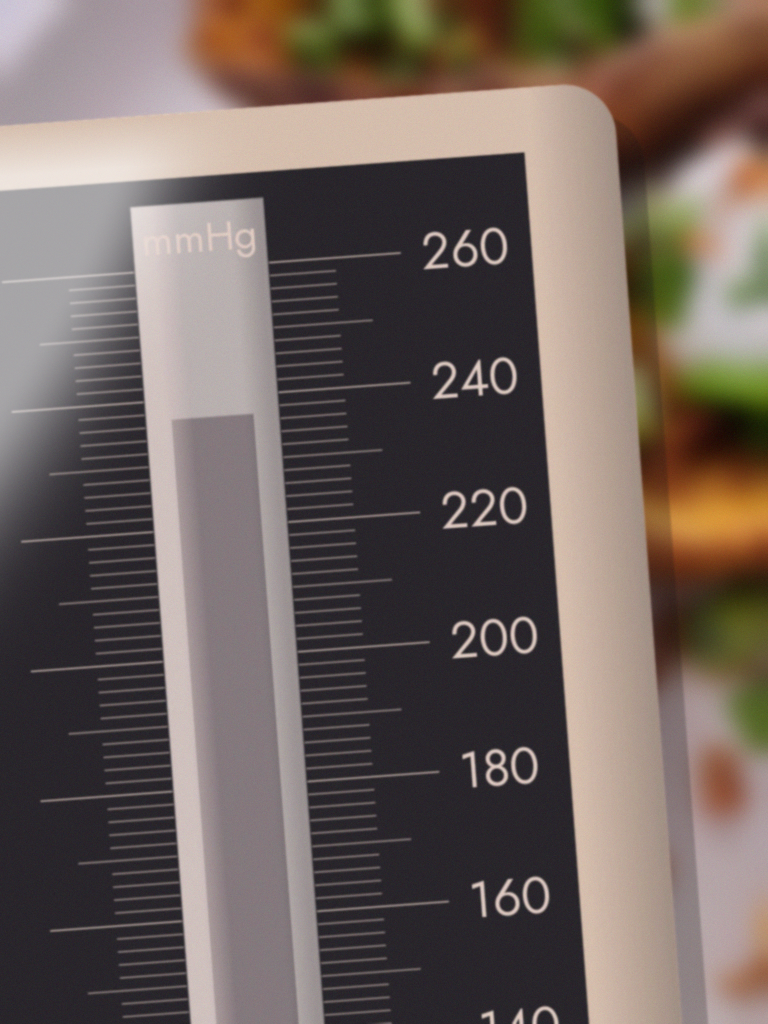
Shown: 237 mmHg
